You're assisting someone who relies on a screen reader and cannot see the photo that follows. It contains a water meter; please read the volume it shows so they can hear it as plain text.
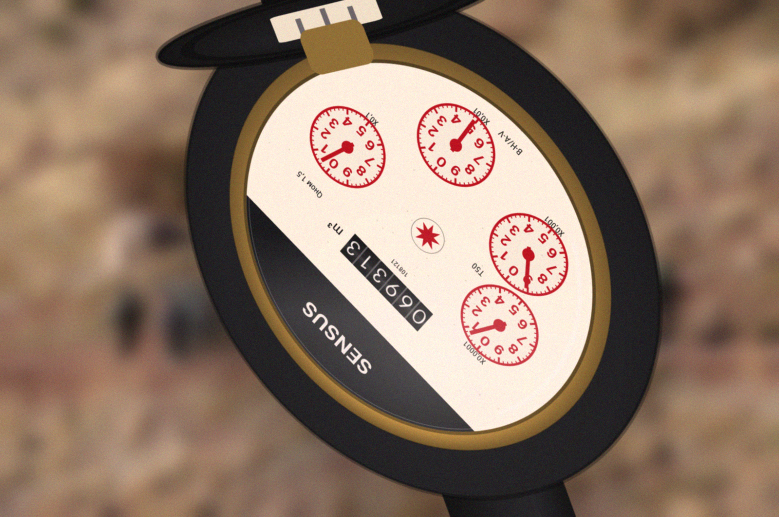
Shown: 69313.0490 m³
